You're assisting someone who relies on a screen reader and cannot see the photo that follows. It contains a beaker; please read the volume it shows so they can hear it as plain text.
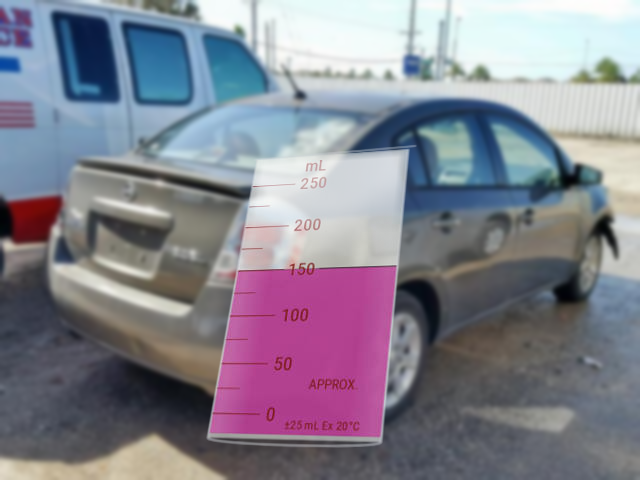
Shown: 150 mL
